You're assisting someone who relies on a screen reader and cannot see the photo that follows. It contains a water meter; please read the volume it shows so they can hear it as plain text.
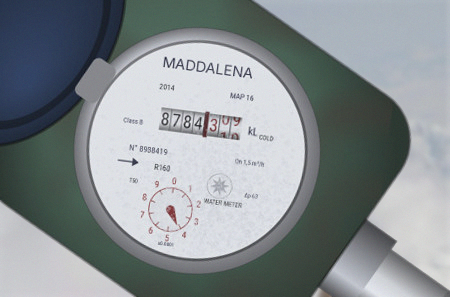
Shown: 8784.3094 kL
